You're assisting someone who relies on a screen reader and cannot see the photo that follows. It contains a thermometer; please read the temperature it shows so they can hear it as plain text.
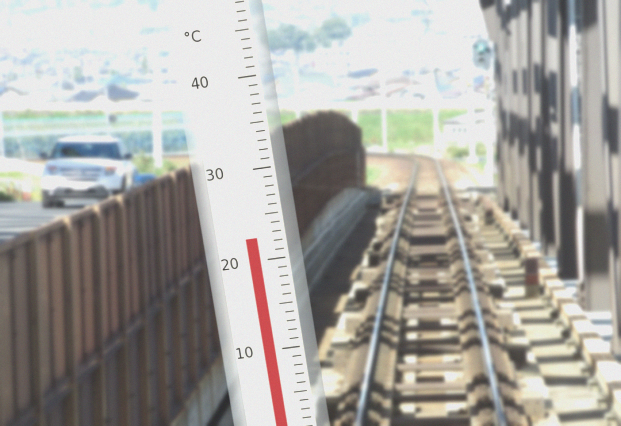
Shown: 22.5 °C
